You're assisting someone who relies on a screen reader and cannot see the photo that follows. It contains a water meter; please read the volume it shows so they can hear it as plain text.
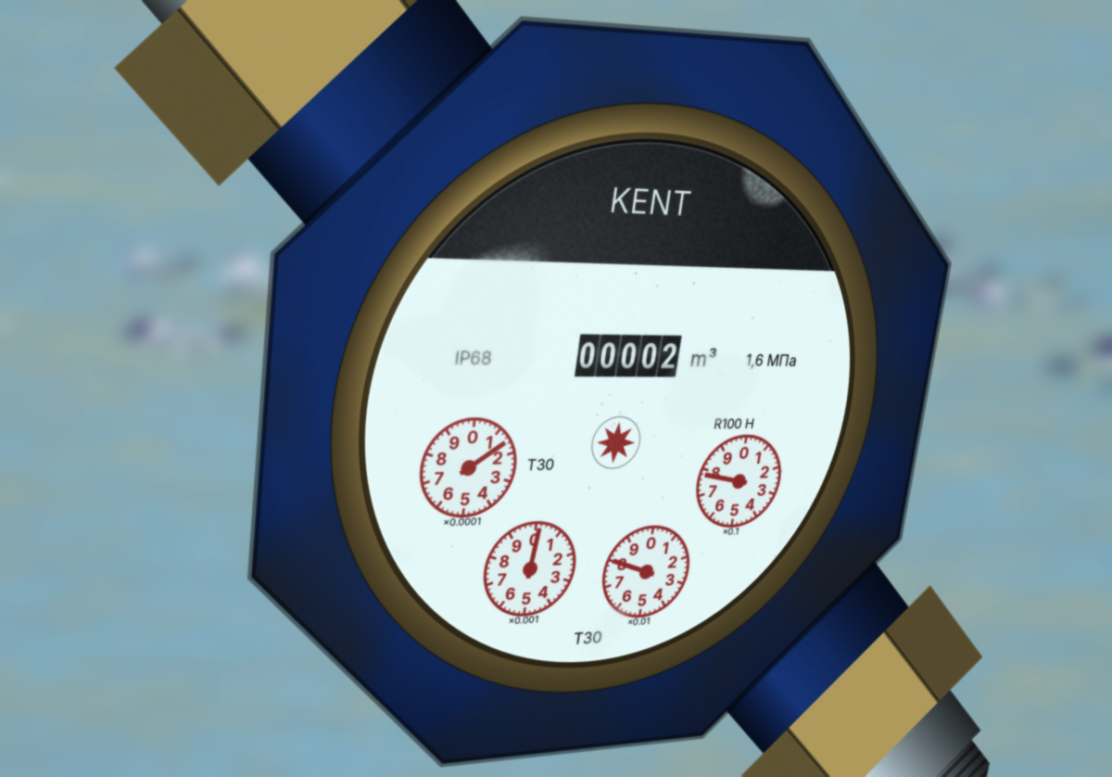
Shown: 2.7801 m³
